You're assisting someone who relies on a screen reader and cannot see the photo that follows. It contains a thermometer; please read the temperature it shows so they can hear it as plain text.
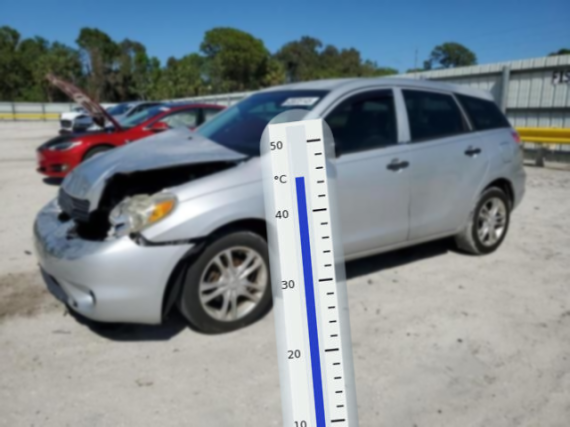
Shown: 45 °C
